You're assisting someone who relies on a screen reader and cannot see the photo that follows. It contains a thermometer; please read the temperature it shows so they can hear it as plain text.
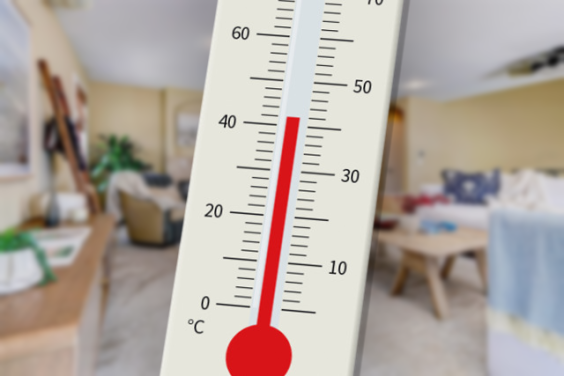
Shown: 42 °C
